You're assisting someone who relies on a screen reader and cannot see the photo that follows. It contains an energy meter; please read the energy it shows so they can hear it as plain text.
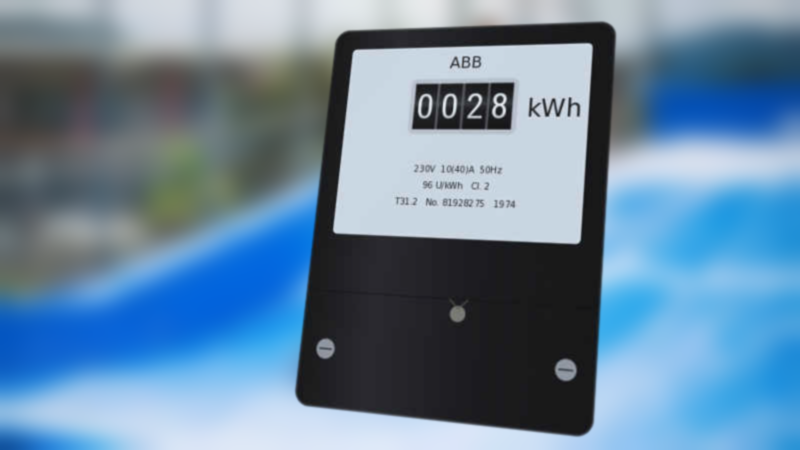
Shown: 28 kWh
